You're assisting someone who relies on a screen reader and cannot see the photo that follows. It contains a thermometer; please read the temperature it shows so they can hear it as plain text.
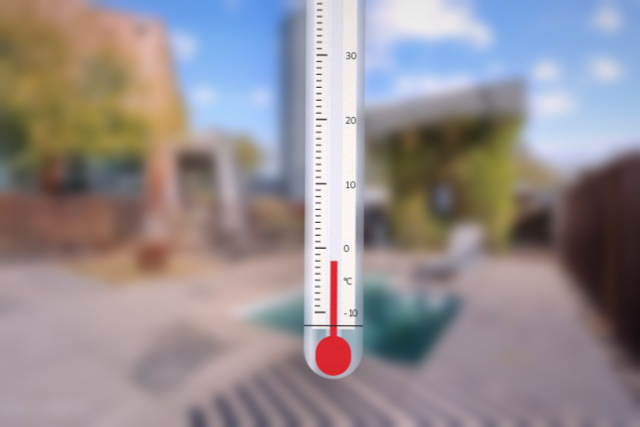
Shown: -2 °C
